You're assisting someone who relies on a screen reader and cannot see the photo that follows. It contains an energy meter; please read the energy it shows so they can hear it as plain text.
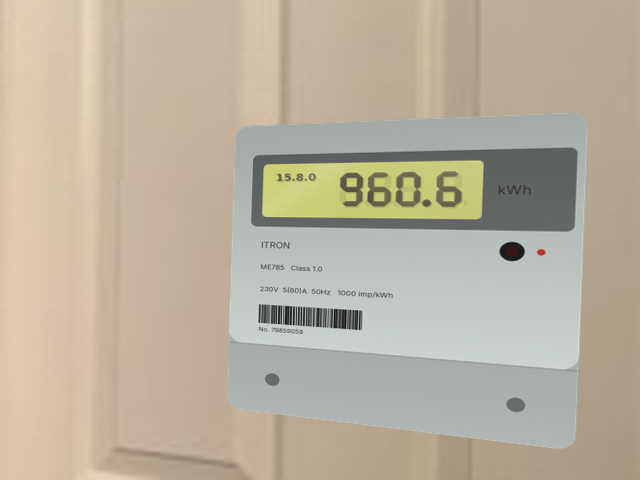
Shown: 960.6 kWh
